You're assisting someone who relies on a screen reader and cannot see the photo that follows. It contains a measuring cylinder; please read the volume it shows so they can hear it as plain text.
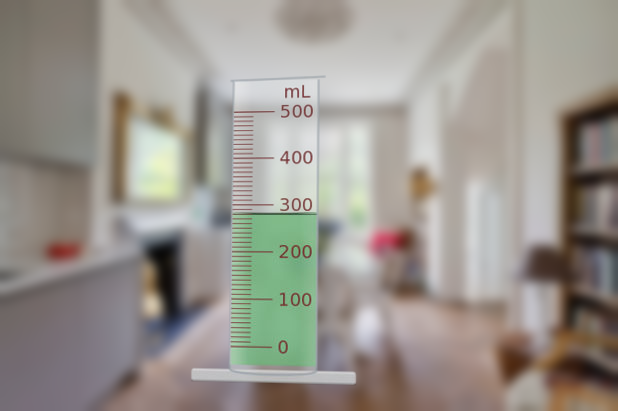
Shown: 280 mL
